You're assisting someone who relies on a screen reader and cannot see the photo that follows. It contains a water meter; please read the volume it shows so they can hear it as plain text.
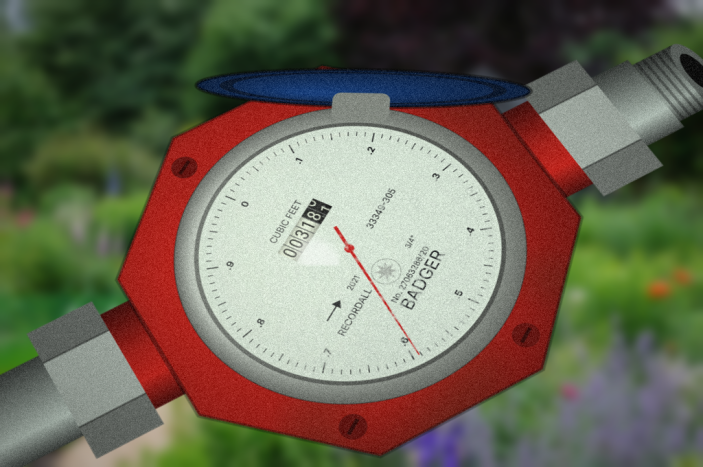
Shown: 3180.59 ft³
